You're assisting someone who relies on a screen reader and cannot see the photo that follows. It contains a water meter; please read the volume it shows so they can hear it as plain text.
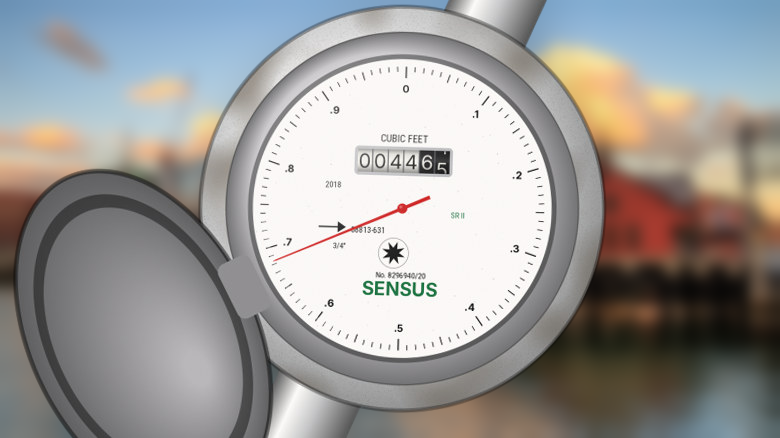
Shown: 4464.68 ft³
